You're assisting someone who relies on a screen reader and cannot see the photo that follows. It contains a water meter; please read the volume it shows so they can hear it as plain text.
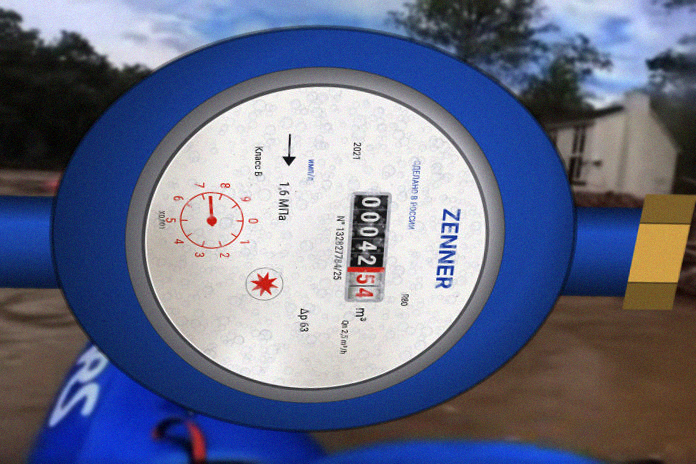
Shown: 42.547 m³
